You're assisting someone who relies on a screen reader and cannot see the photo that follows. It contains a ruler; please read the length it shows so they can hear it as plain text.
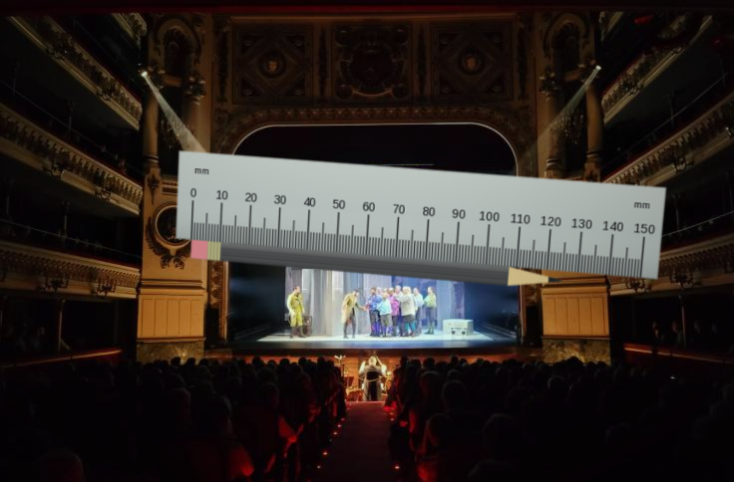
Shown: 125 mm
